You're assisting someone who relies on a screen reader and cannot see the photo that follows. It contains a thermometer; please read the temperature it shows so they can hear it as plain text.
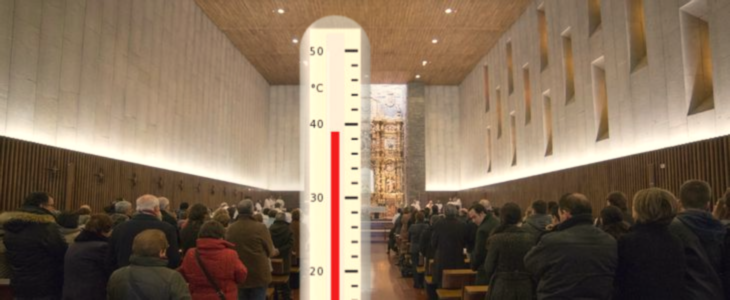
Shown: 39 °C
